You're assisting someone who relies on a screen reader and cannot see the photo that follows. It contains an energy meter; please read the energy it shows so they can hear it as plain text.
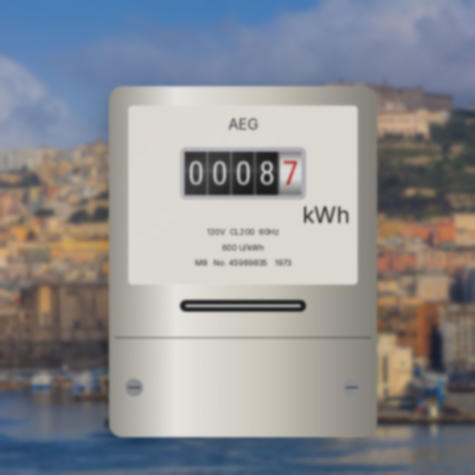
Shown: 8.7 kWh
